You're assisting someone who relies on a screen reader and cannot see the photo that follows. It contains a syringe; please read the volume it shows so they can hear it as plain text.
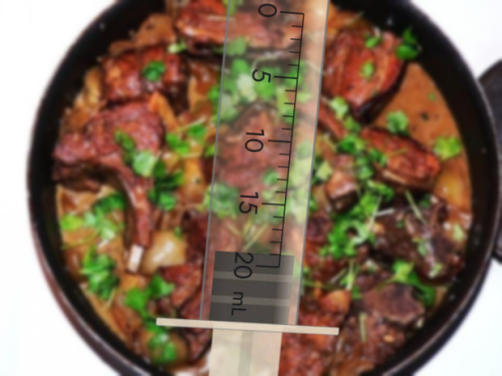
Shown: 19 mL
